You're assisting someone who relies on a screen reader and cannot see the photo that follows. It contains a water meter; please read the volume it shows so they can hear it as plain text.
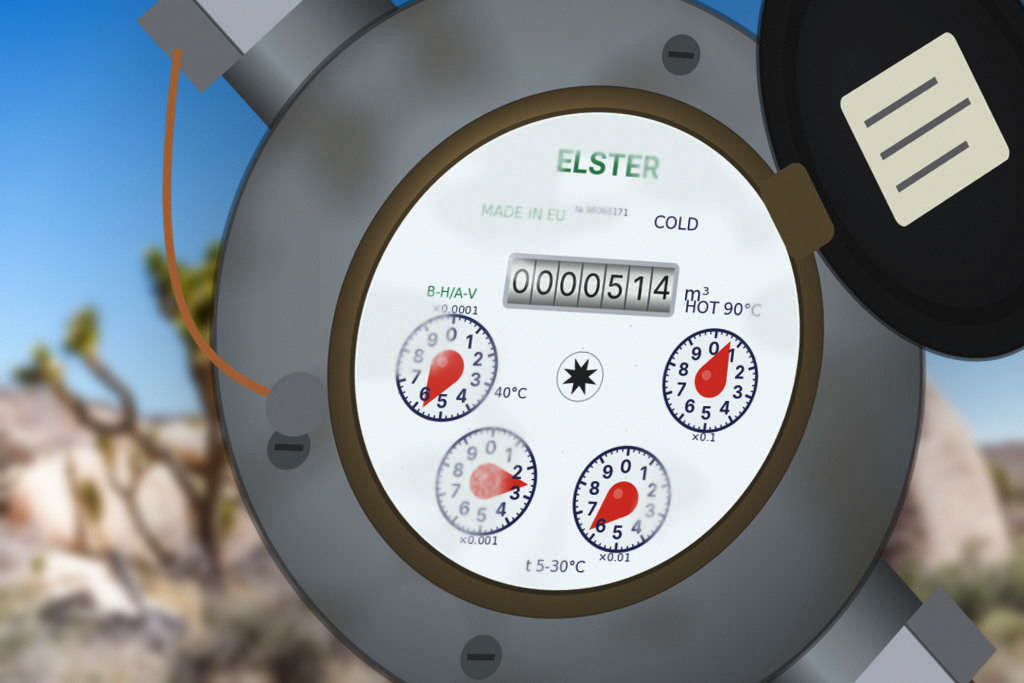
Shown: 514.0625 m³
